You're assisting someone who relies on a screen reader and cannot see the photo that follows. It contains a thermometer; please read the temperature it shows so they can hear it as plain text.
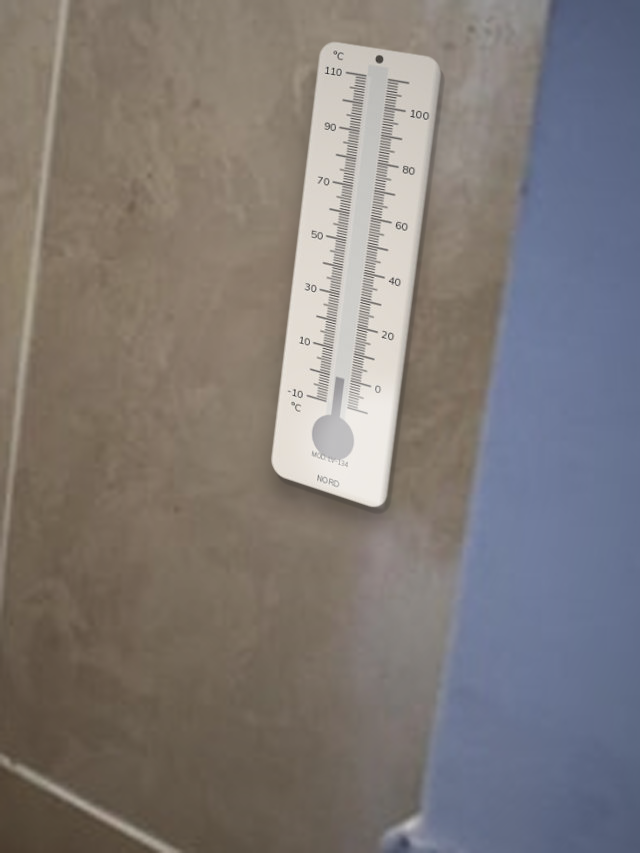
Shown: 0 °C
